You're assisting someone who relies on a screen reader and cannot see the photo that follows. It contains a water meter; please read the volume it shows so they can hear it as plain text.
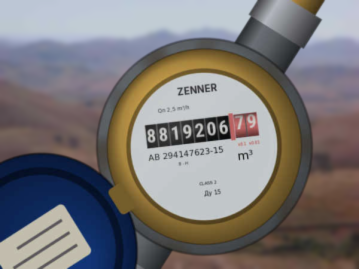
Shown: 8819206.79 m³
